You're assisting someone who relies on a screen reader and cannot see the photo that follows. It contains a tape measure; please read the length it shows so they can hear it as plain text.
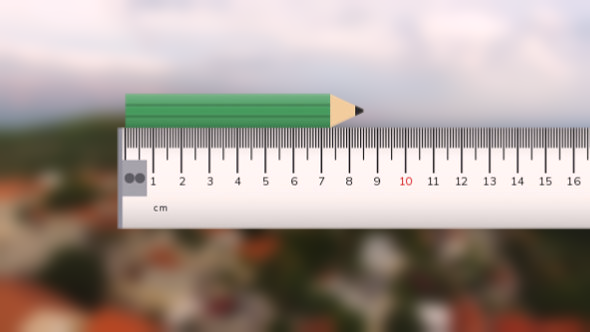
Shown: 8.5 cm
